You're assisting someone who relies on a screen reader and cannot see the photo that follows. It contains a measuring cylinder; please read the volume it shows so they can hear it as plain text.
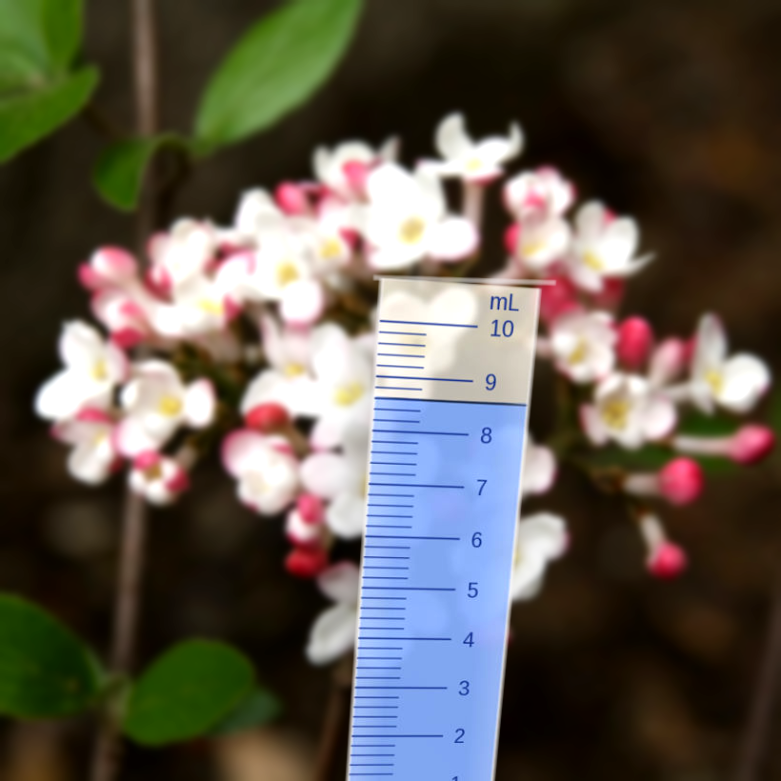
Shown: 8.6 mL
